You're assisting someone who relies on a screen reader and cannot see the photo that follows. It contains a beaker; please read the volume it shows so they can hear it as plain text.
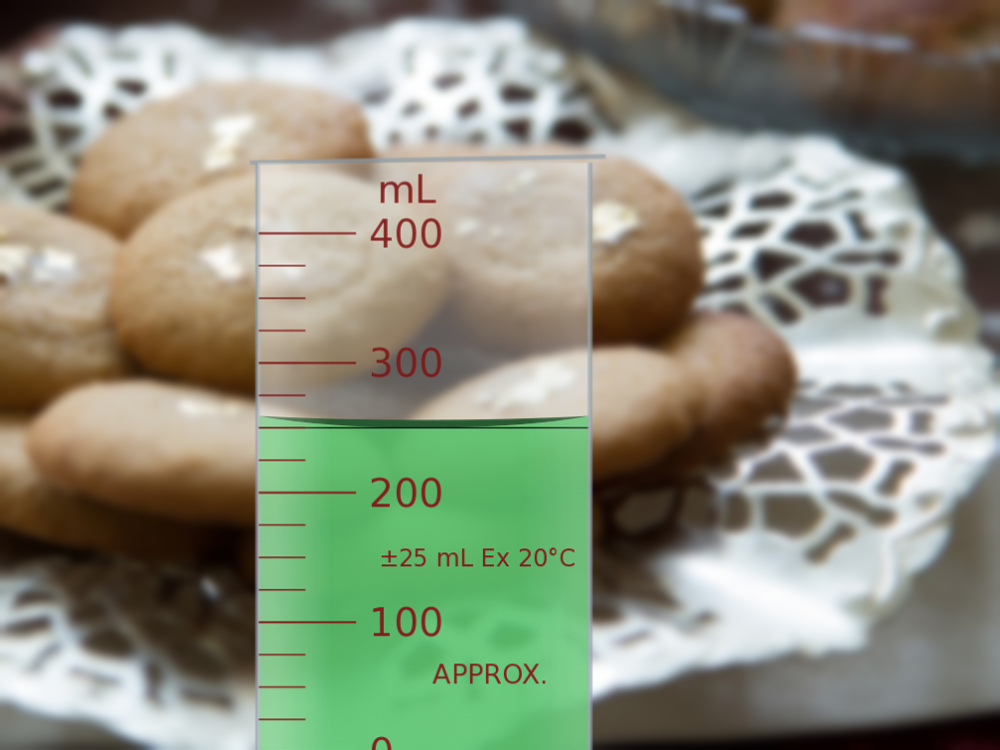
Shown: 250 mL
